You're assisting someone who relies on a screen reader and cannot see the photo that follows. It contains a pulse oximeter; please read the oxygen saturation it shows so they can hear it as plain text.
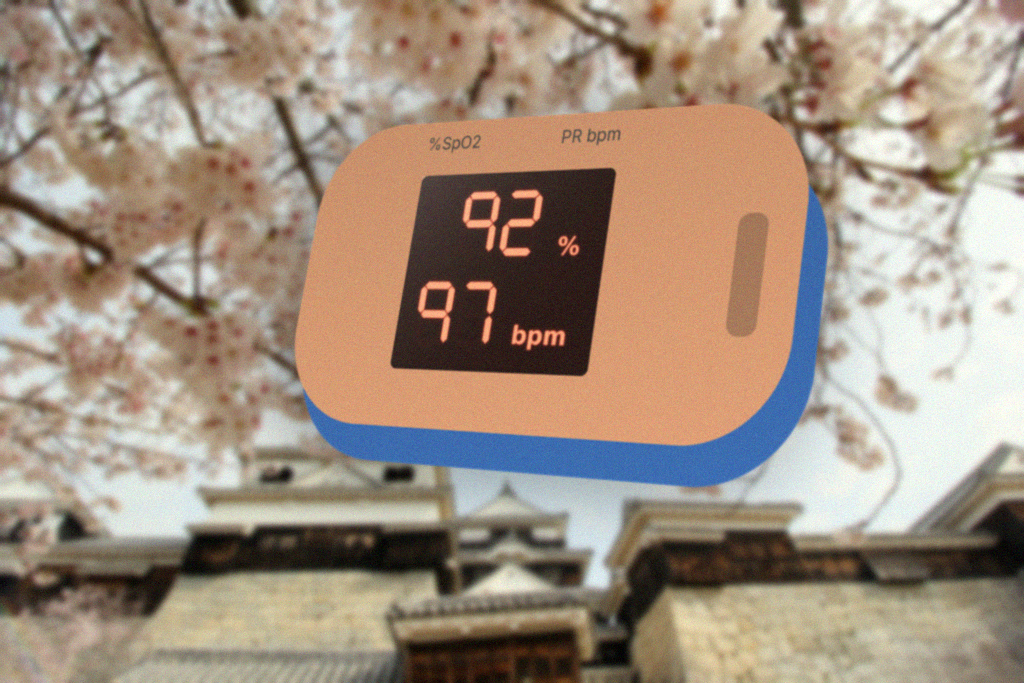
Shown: 92 %
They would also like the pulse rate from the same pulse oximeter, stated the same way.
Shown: 97 bpm
